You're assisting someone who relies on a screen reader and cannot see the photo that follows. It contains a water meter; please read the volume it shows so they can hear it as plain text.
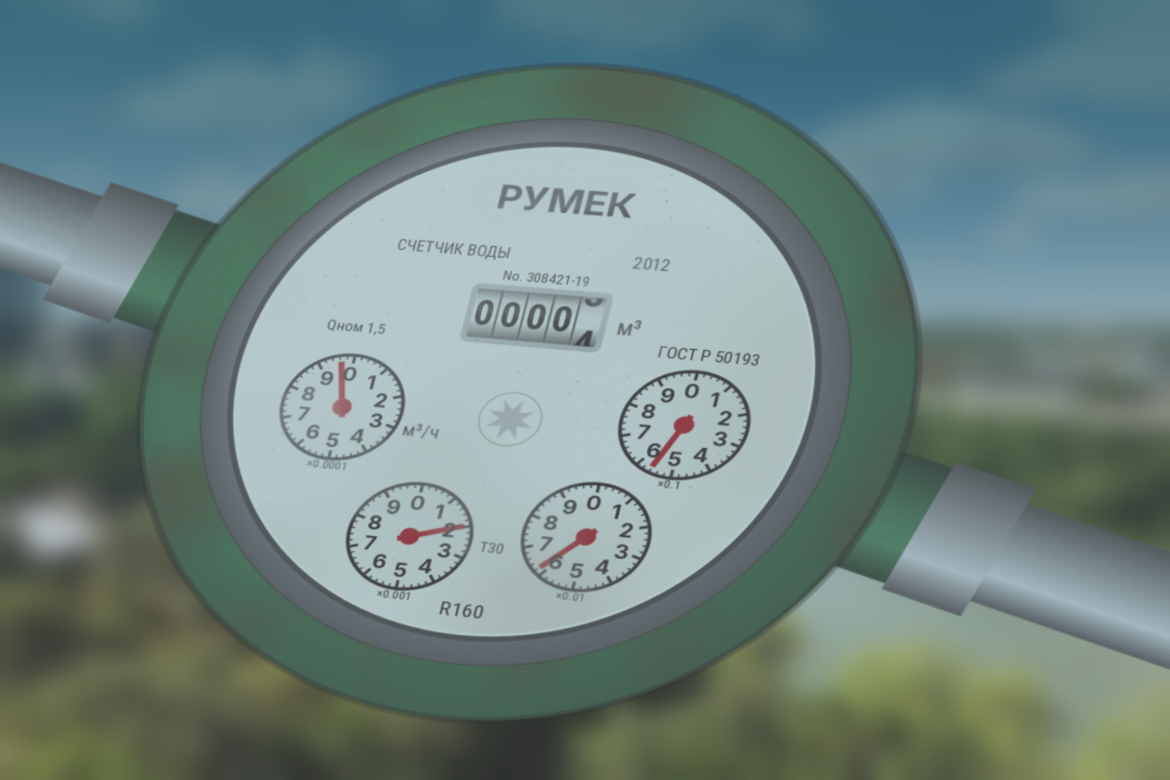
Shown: 3.5619 m³
